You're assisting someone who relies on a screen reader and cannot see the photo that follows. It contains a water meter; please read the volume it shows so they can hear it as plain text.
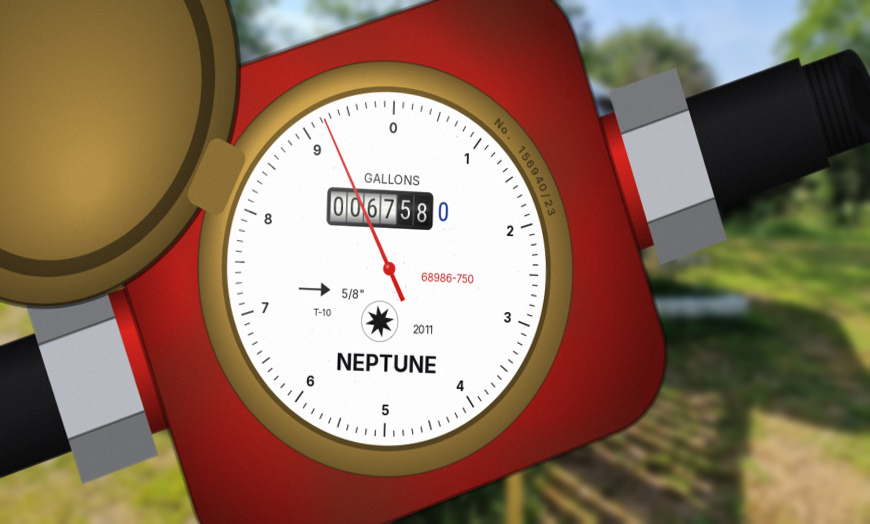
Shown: 67579.2 gal
